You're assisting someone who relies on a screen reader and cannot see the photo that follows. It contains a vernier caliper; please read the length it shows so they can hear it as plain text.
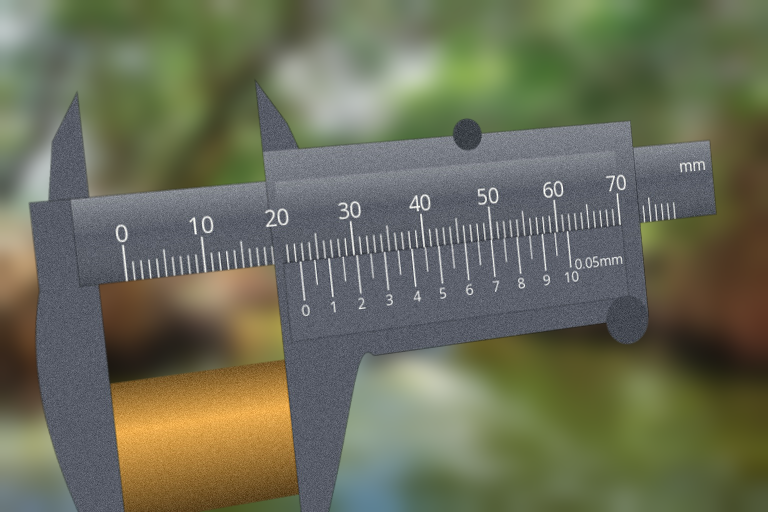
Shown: 22.6 mm
